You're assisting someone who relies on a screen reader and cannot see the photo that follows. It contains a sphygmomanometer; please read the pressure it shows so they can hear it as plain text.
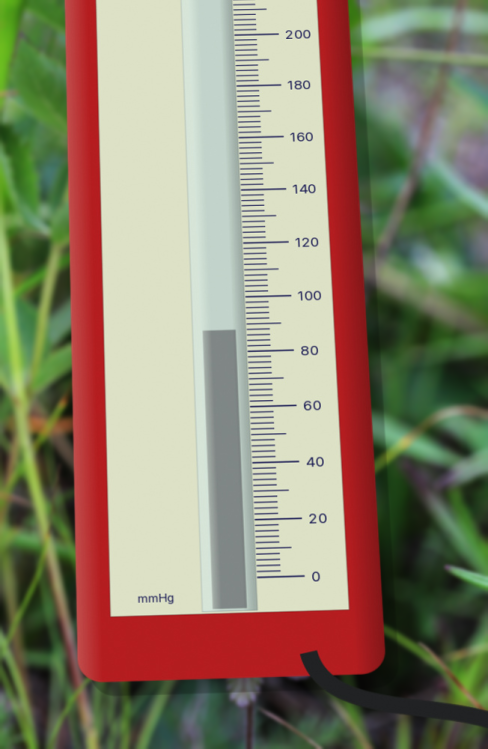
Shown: 88 mmHg
